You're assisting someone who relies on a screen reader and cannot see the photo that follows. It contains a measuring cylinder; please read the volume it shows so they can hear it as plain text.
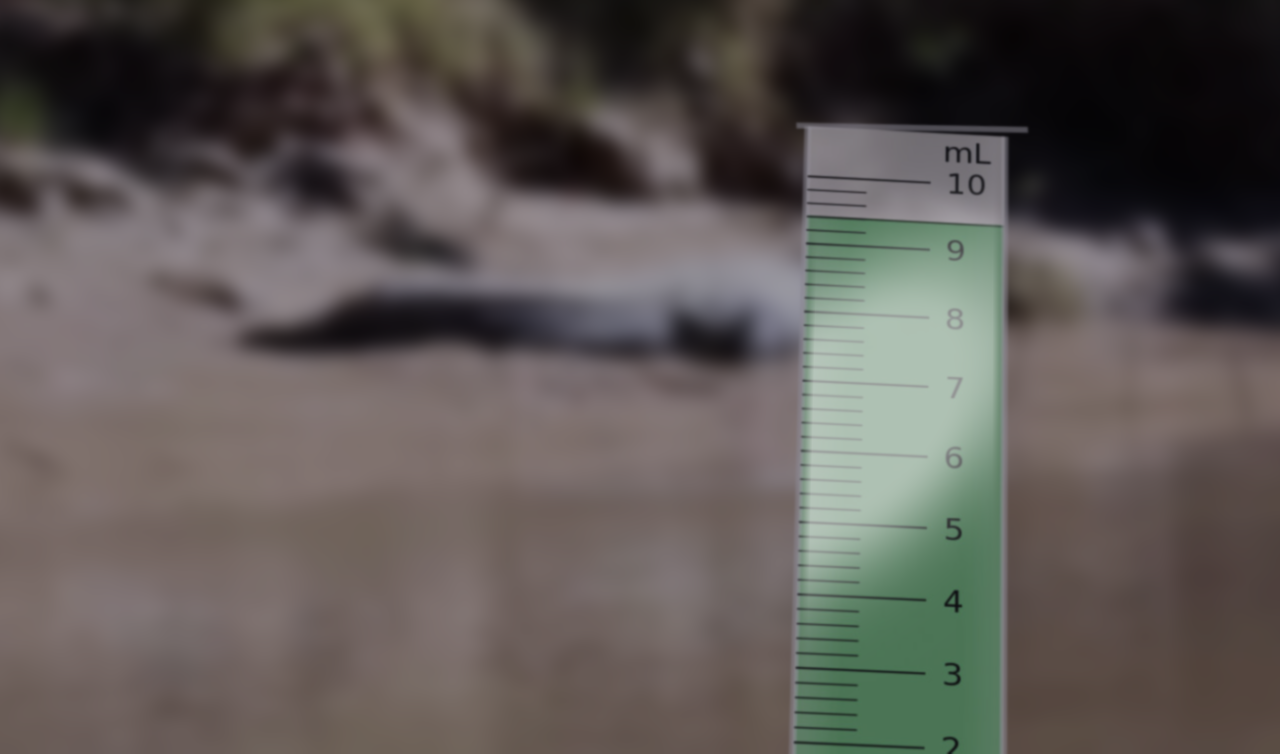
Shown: 9.4 mL
